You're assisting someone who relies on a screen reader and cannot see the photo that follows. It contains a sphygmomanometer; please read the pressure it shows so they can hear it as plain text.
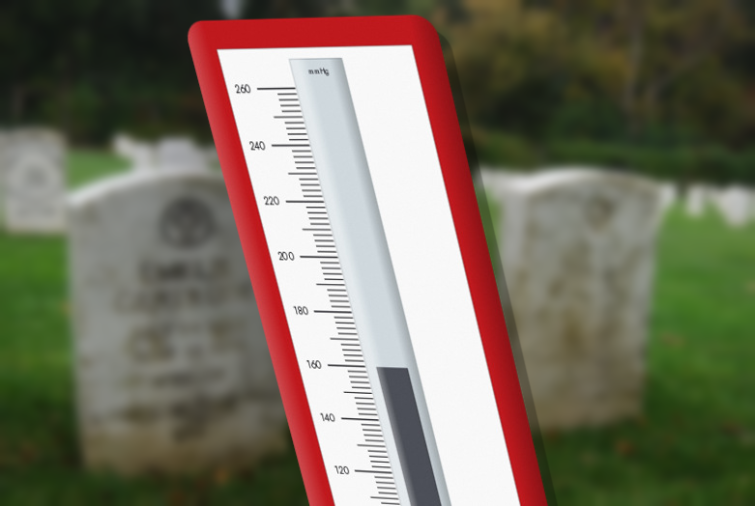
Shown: 160 mmHg
